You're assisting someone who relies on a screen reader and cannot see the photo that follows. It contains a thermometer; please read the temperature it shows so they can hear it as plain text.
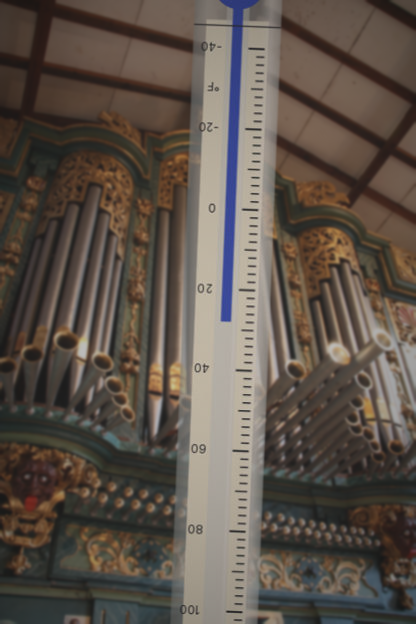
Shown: 28 °F
